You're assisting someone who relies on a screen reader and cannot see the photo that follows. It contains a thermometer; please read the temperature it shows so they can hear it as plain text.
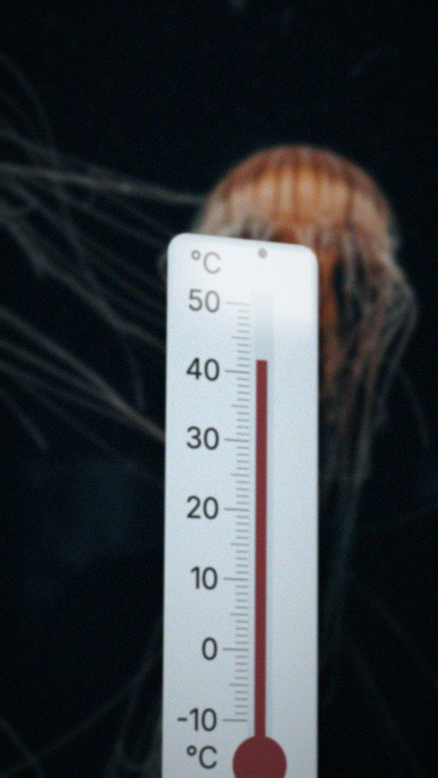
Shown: 42 °C
